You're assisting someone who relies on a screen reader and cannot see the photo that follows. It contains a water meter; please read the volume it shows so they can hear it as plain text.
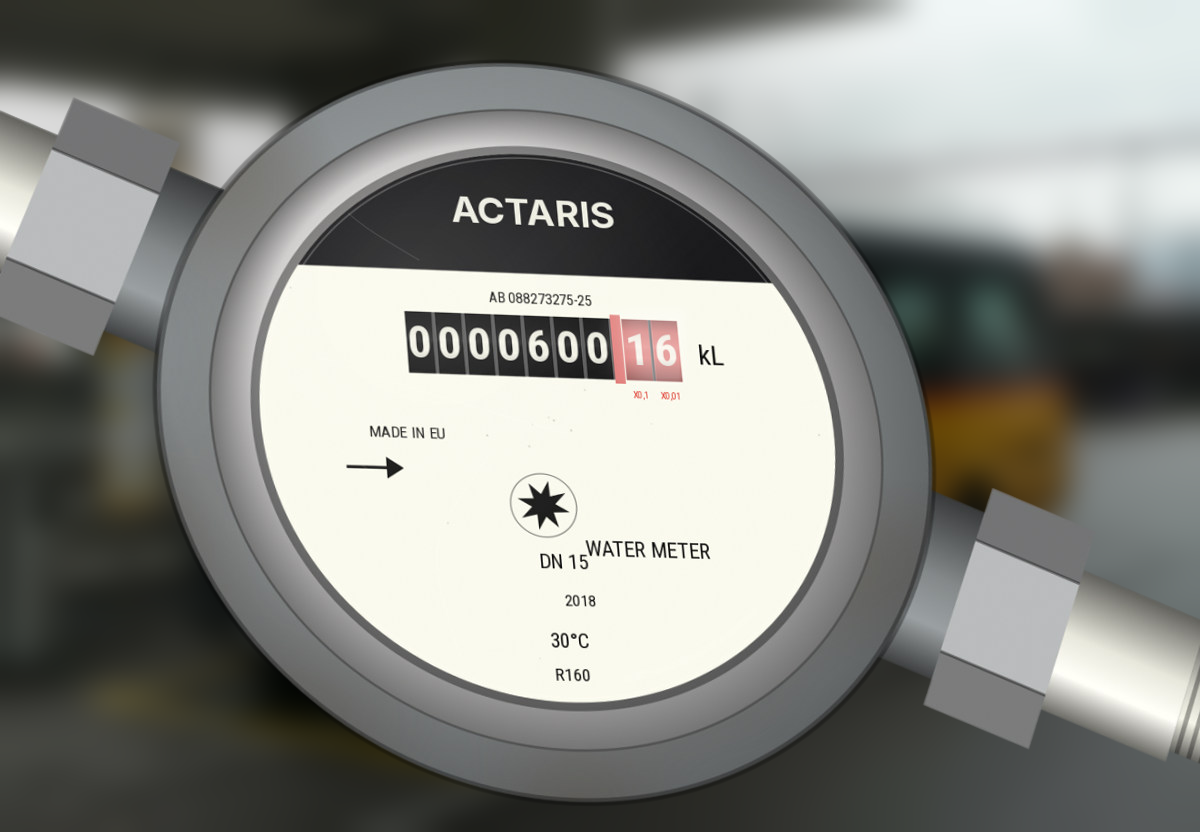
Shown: 600.16 kL
